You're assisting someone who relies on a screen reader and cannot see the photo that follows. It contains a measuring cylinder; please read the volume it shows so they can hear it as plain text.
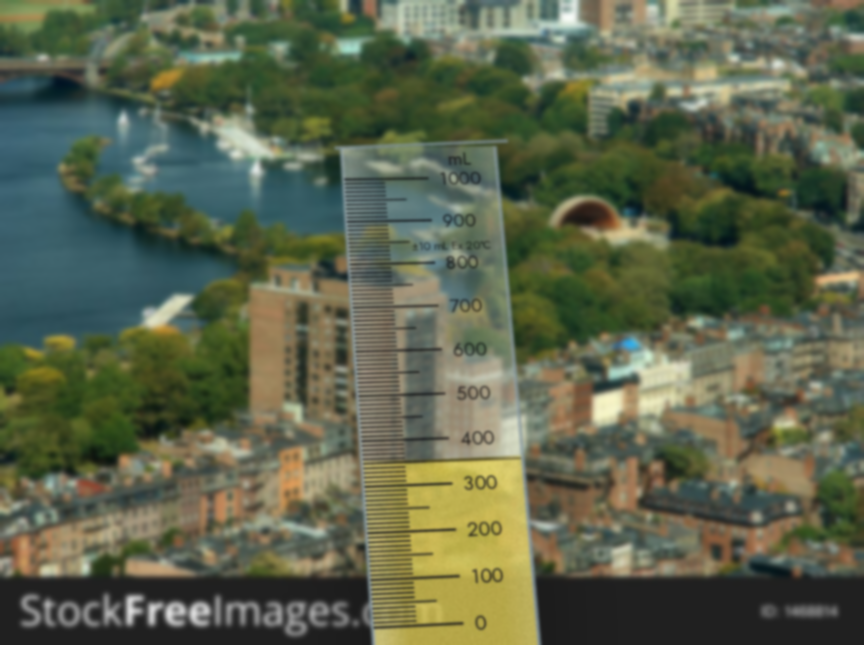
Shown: 350 mL
